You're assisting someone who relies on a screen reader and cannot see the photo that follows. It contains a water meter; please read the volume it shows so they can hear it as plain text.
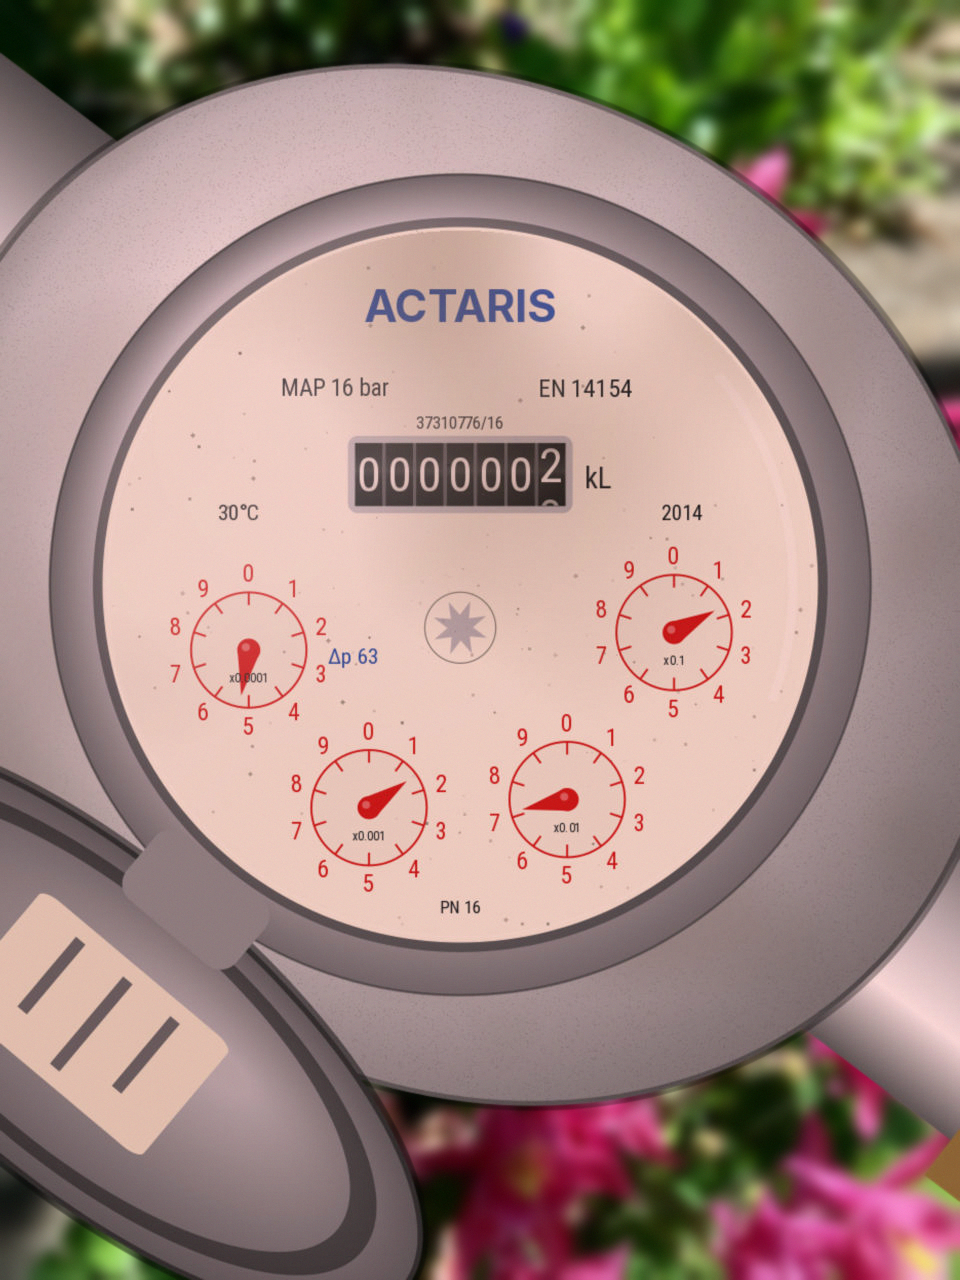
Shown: 2.1715 kL
